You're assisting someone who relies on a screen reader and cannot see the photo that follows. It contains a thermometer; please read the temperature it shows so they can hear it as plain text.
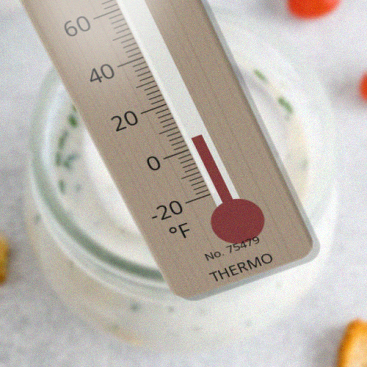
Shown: 4 °F
